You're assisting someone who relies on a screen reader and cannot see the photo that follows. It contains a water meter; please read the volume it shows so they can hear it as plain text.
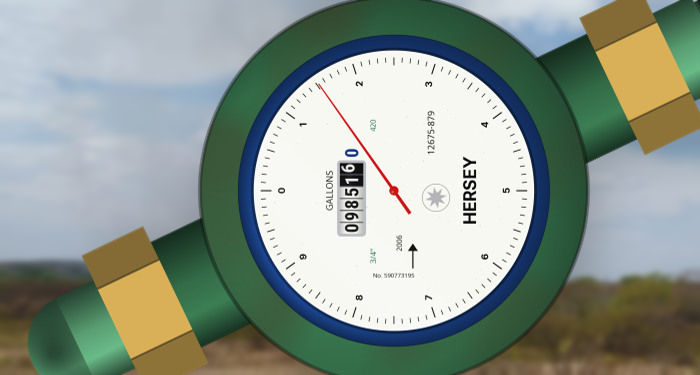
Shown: 985161.5 gal
